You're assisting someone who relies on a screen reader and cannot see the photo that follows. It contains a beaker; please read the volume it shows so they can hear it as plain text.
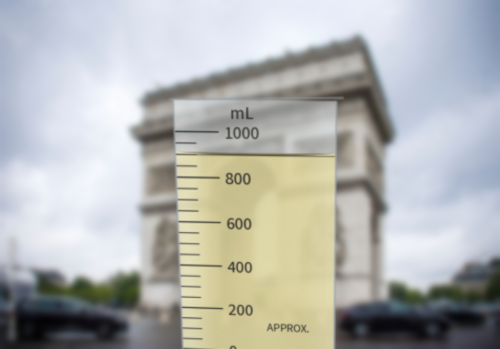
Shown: 900 mL
